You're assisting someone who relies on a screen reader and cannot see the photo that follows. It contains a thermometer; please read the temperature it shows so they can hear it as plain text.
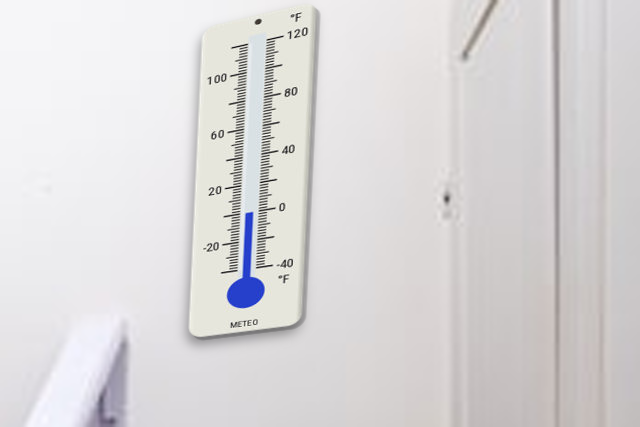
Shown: 0 °F
